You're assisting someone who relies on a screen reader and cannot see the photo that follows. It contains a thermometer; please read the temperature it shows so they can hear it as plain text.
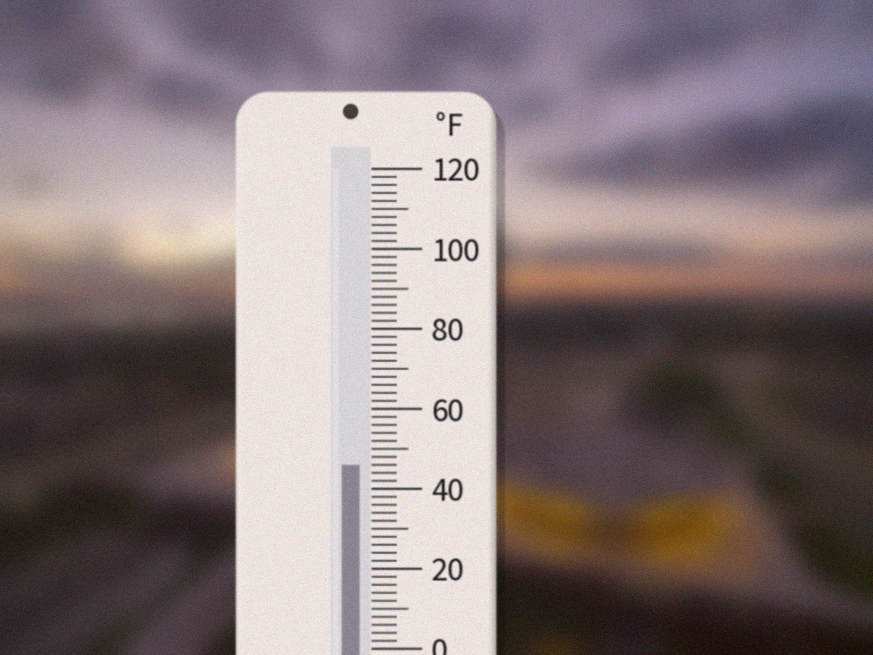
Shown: 46 °F
